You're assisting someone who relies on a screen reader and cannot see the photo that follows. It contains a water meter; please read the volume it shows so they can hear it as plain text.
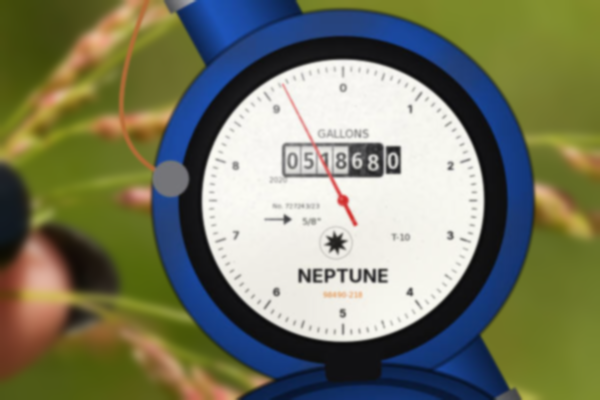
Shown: 518679.2 gal
